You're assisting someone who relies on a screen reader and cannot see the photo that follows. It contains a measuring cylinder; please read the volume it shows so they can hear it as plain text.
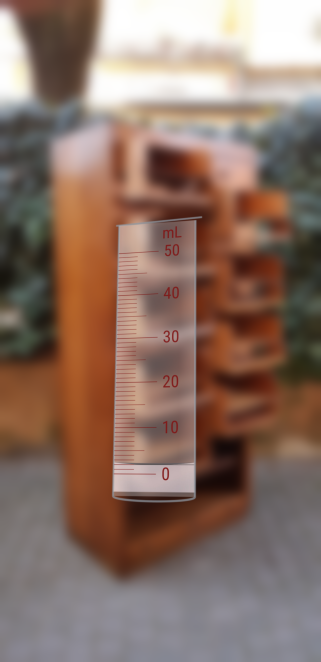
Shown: 2 mL
